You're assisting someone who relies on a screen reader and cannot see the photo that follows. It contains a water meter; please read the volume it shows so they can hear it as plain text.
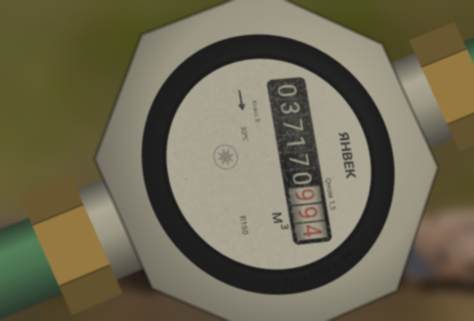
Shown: 37170.994 m³
